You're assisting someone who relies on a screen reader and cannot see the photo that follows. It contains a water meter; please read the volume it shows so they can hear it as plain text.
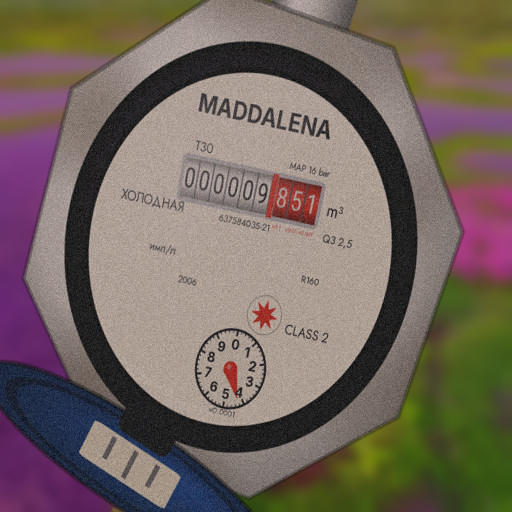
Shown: 9.8514 m³
